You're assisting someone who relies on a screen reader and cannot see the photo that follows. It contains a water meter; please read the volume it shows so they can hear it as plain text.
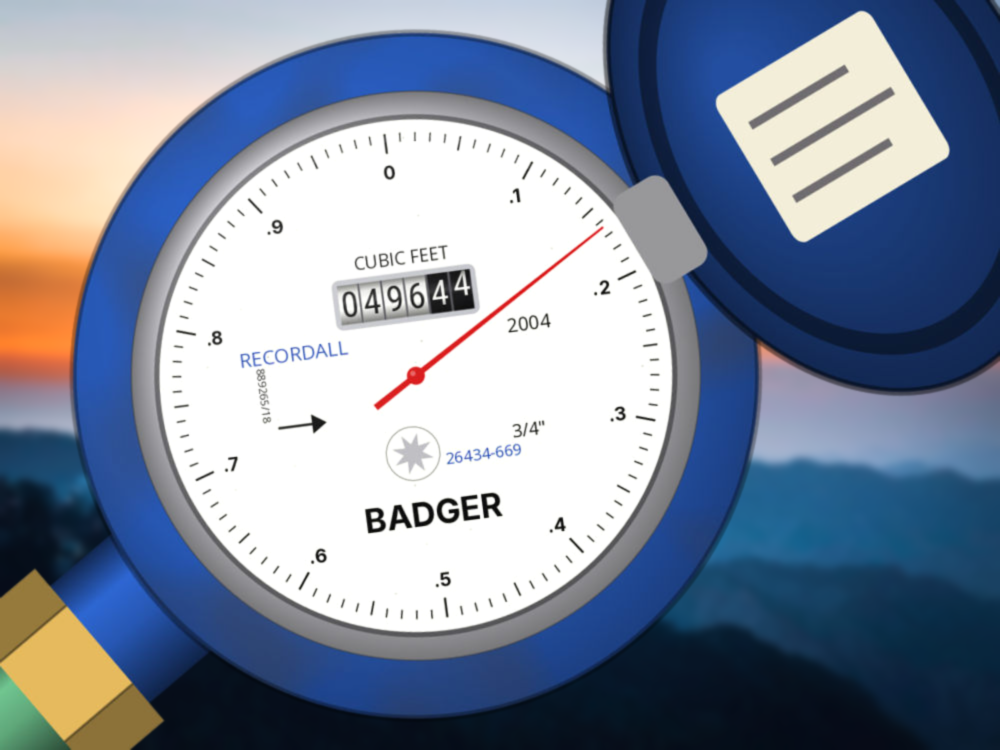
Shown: 49644.16 ft³
